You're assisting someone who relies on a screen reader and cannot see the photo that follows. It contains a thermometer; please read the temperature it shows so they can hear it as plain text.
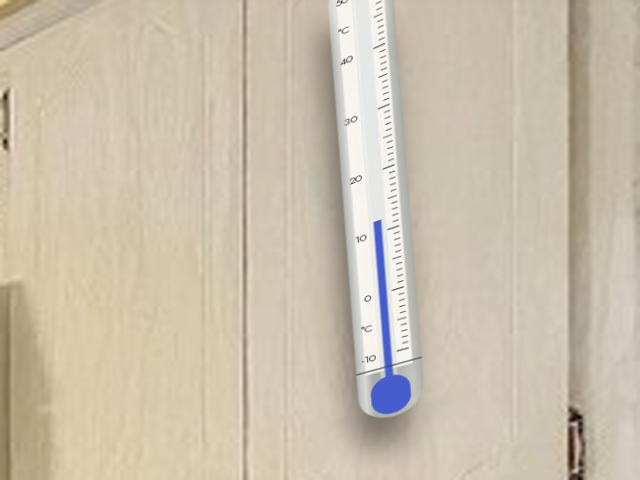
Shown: 12 °C
